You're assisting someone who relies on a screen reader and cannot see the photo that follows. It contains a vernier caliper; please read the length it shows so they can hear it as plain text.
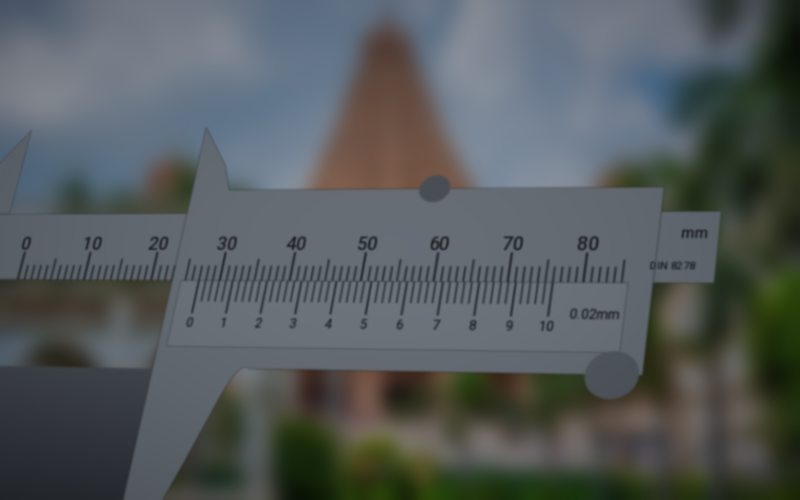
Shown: 27.0 mm
